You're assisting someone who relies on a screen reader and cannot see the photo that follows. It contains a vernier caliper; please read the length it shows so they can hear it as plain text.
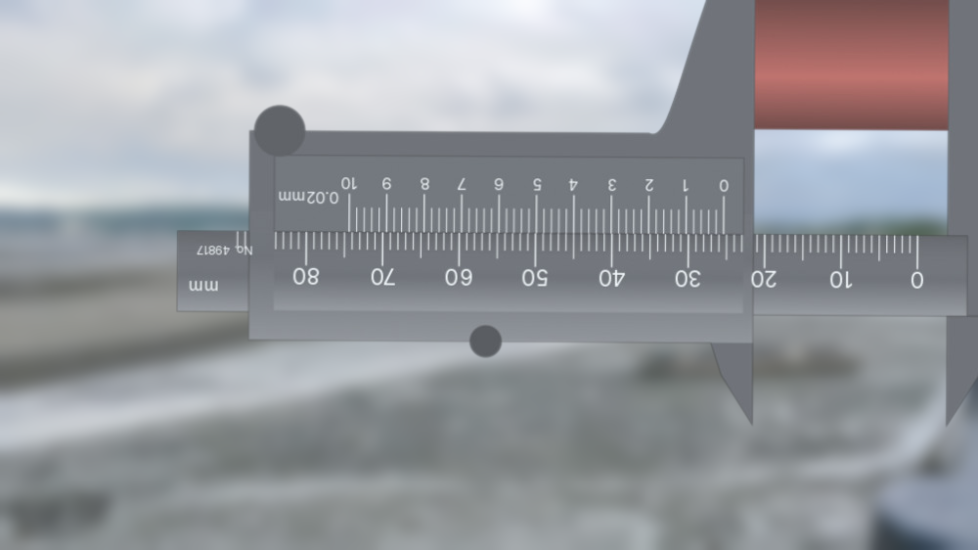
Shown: 25.4 mm
